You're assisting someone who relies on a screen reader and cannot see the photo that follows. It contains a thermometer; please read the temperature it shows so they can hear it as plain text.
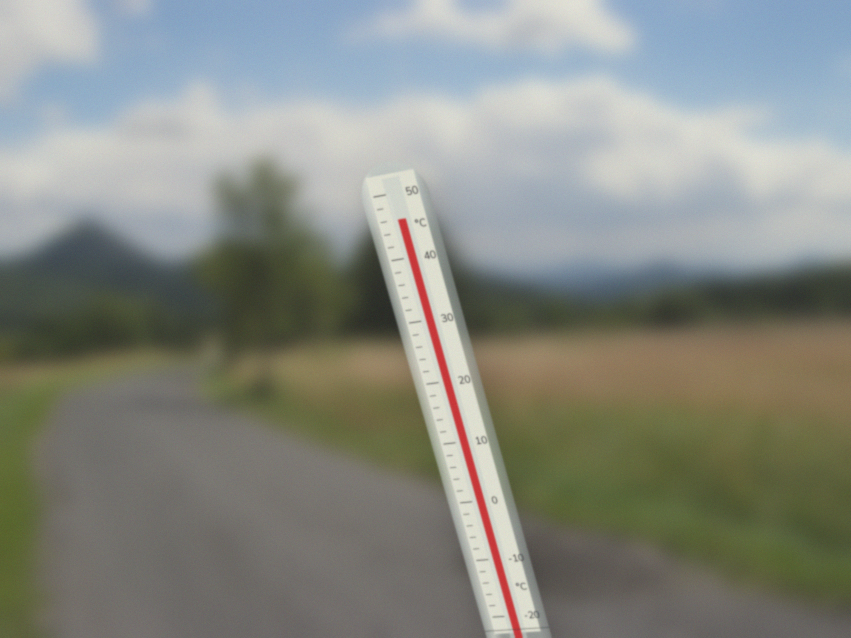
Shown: 46 °C
